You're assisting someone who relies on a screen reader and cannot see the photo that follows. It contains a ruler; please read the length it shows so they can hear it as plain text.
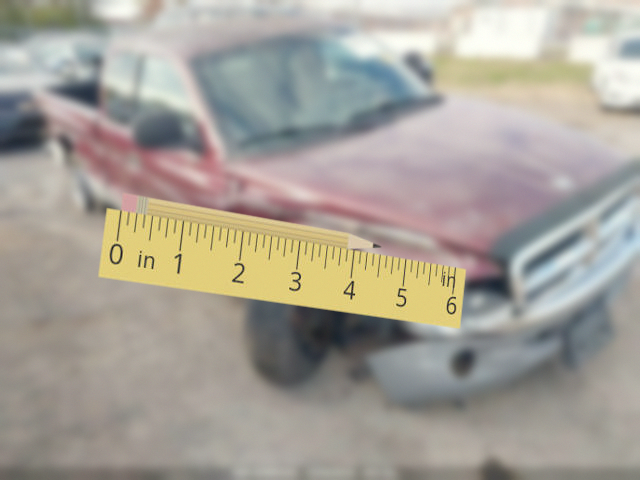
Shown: 4.5 in
